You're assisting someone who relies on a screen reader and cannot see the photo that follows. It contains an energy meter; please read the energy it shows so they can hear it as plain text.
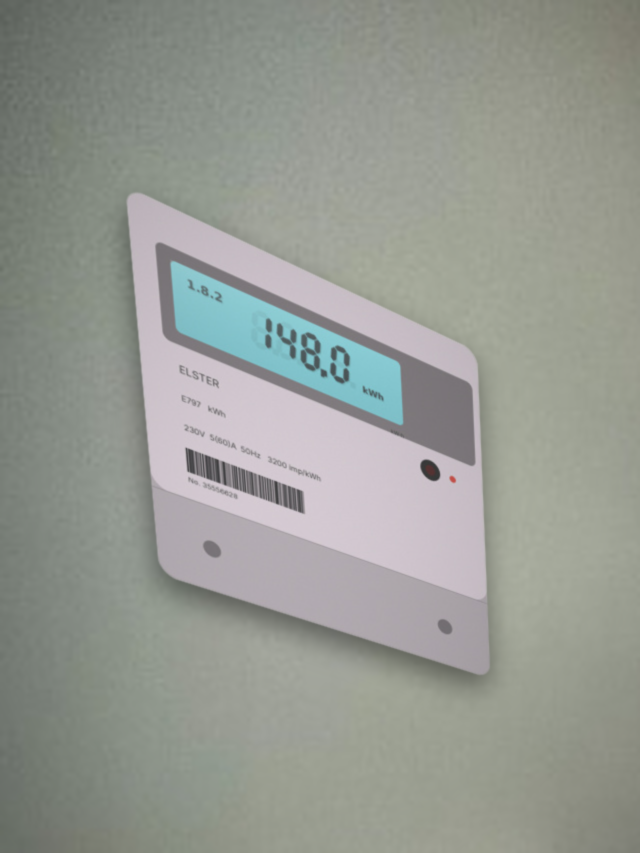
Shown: 148.0 kWh
